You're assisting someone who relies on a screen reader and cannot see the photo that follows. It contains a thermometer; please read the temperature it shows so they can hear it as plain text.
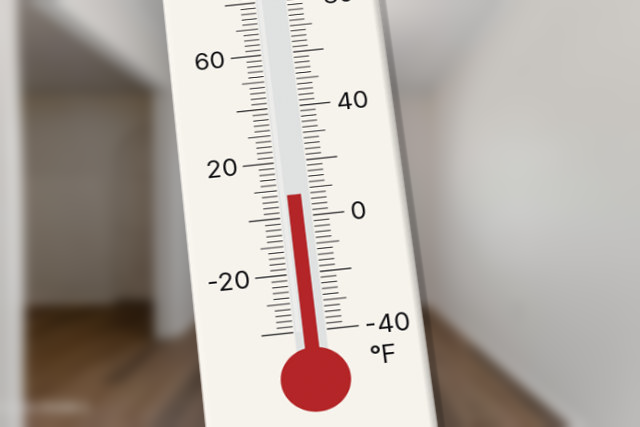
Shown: 8 °F
